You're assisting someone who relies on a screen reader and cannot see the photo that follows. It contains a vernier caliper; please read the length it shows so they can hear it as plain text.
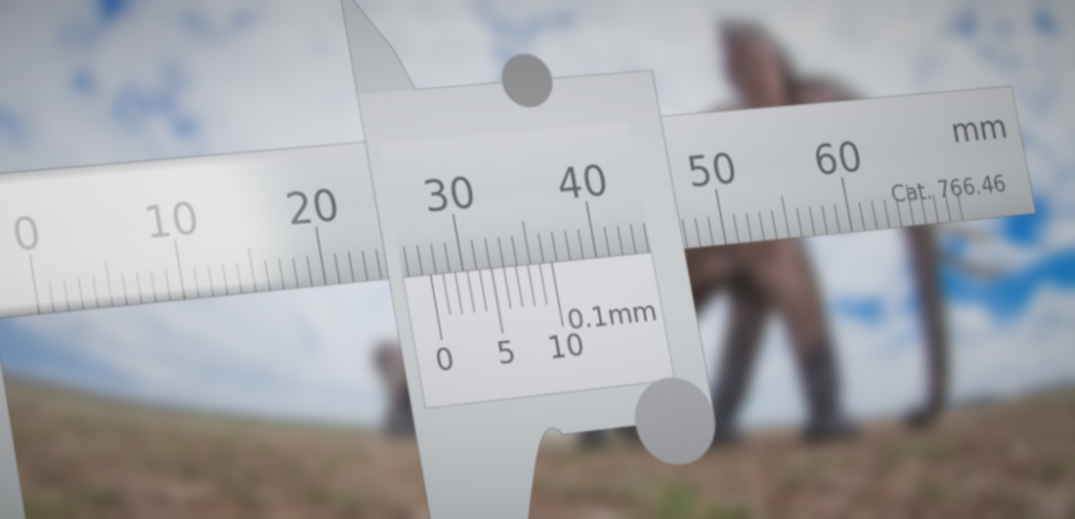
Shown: 27.6 mm
